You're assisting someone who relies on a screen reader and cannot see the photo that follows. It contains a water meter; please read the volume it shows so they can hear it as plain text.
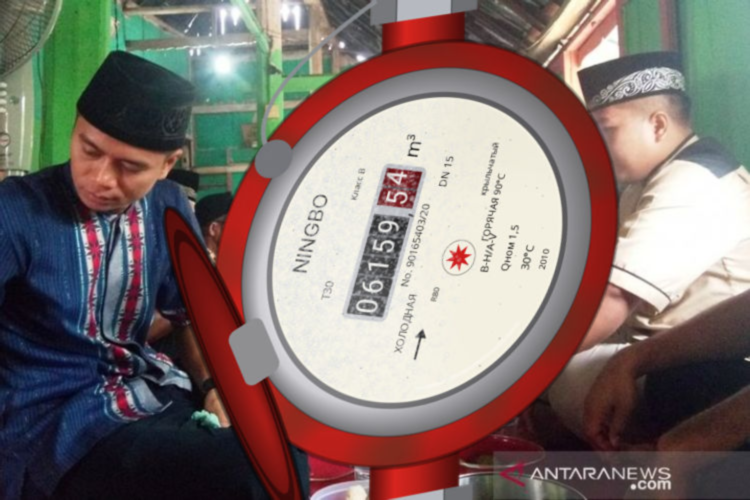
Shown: 6159.54 m³
